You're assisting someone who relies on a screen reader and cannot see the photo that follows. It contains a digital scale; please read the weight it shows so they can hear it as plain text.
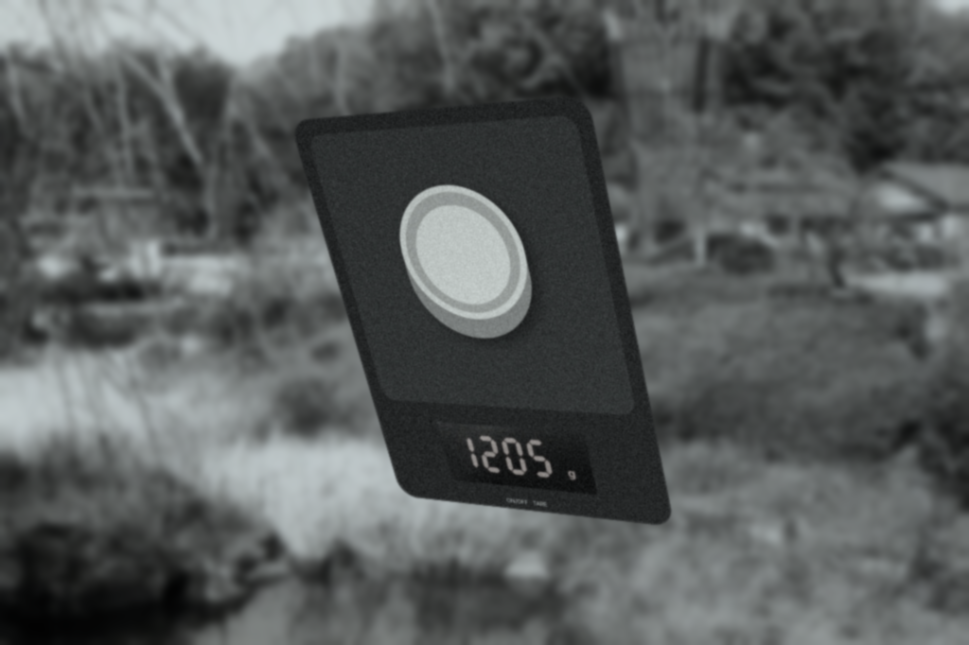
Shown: 1205 g
